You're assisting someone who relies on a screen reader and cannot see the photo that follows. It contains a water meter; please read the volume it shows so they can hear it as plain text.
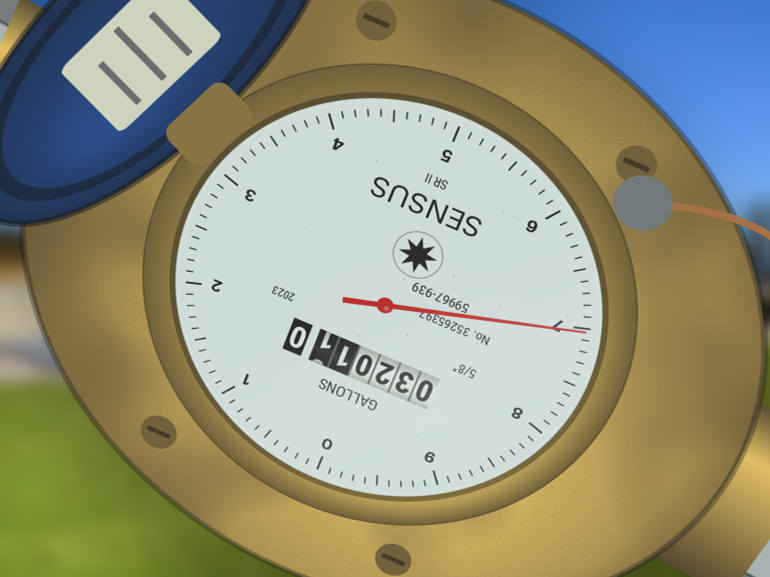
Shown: 320107.0 gal
